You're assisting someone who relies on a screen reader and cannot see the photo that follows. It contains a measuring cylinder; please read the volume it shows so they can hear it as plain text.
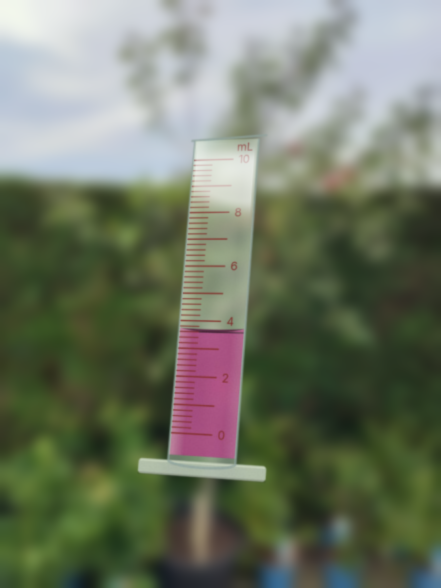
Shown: 3.6 mL
